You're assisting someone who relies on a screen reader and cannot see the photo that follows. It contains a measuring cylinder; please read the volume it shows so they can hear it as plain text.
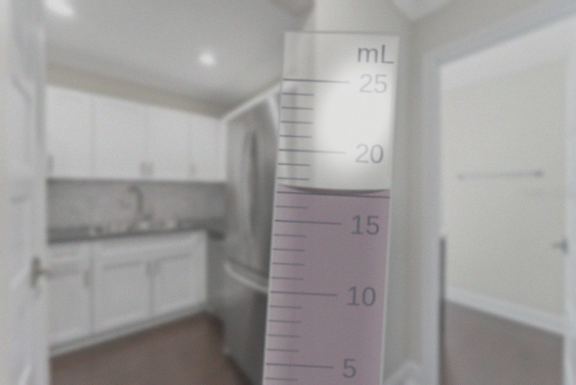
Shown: 17 mL
